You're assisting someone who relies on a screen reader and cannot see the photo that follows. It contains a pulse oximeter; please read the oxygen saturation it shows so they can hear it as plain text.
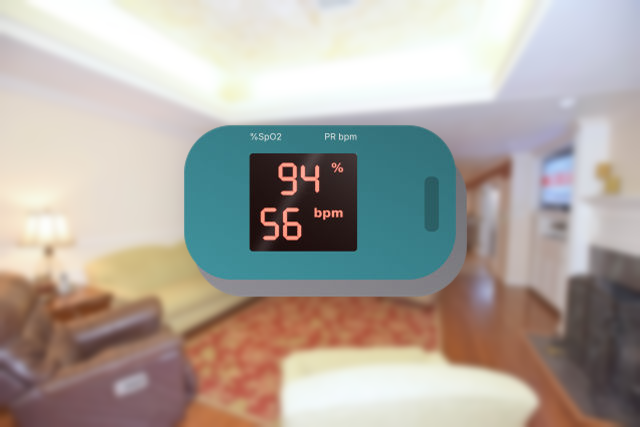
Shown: 94 %
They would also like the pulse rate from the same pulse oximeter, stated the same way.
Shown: 56 bpm
